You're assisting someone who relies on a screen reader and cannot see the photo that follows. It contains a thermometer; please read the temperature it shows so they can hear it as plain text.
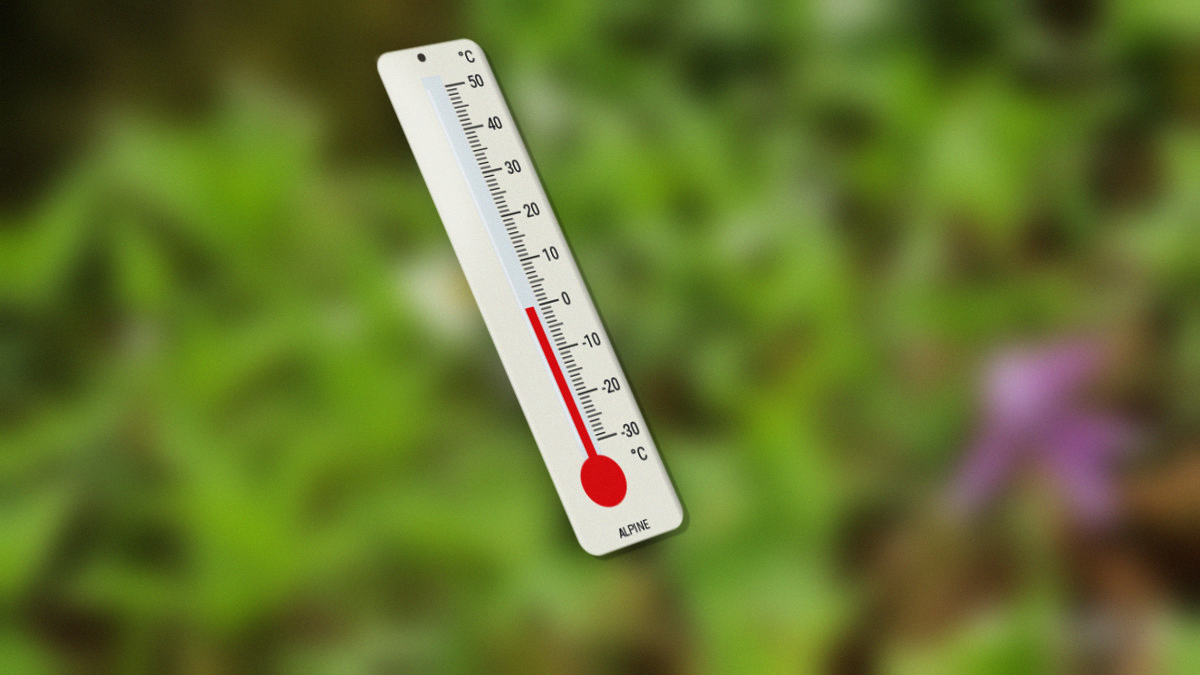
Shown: 0 °C
